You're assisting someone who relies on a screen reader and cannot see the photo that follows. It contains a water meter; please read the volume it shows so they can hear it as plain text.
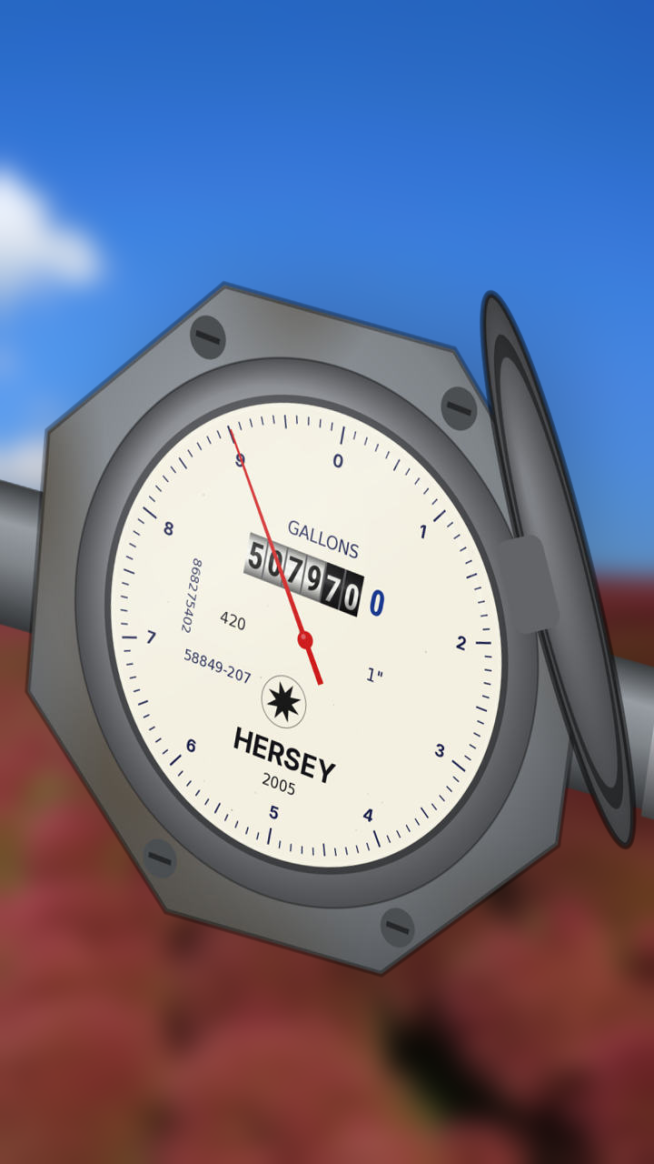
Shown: 5079699.0 gal
